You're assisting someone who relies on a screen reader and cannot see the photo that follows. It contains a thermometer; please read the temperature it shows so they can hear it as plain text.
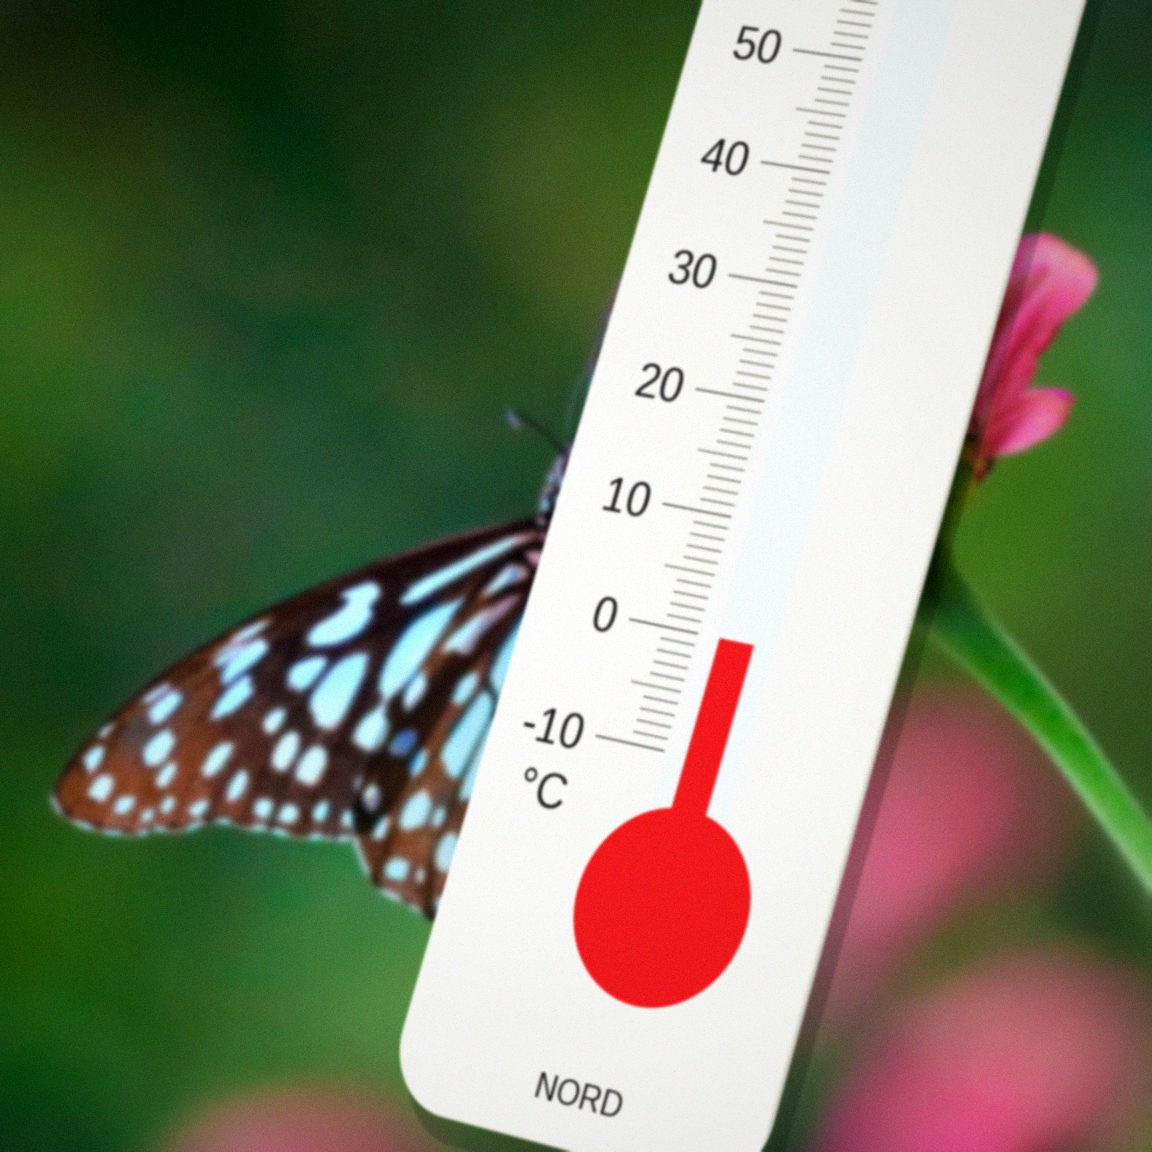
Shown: 0 °C
